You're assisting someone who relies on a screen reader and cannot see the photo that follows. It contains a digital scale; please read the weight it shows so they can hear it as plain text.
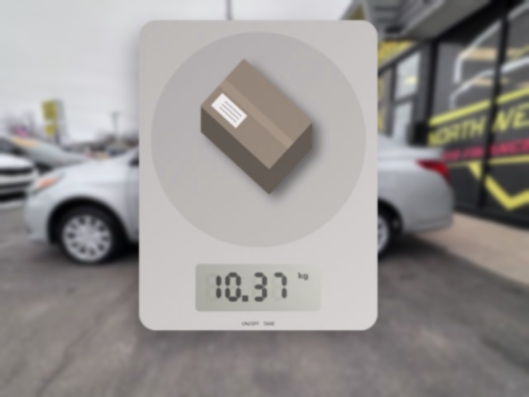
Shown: 10.37 kg
